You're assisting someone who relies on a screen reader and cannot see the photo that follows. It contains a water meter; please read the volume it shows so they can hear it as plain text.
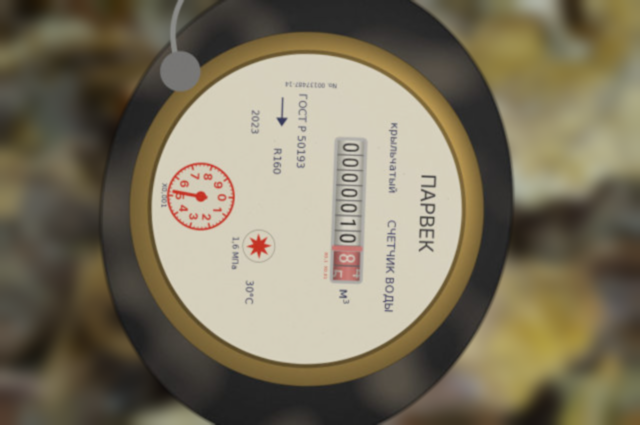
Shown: 10.845 m³
